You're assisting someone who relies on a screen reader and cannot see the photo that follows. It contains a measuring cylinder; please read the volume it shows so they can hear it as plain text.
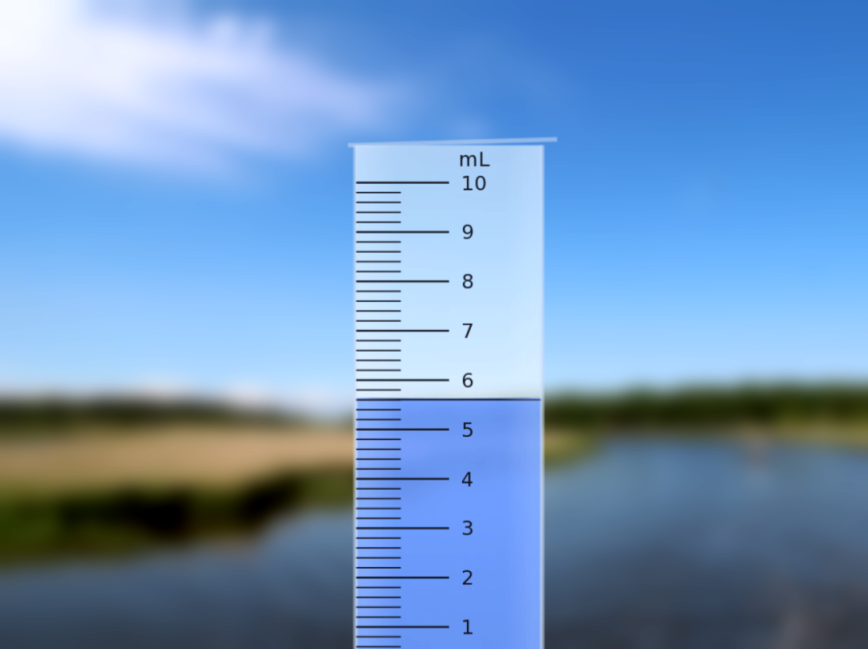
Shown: 5.6 mL
